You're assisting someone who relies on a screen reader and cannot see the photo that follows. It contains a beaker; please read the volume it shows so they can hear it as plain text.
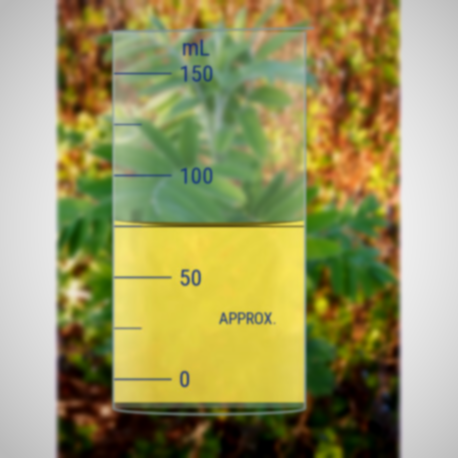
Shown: 75 mL
